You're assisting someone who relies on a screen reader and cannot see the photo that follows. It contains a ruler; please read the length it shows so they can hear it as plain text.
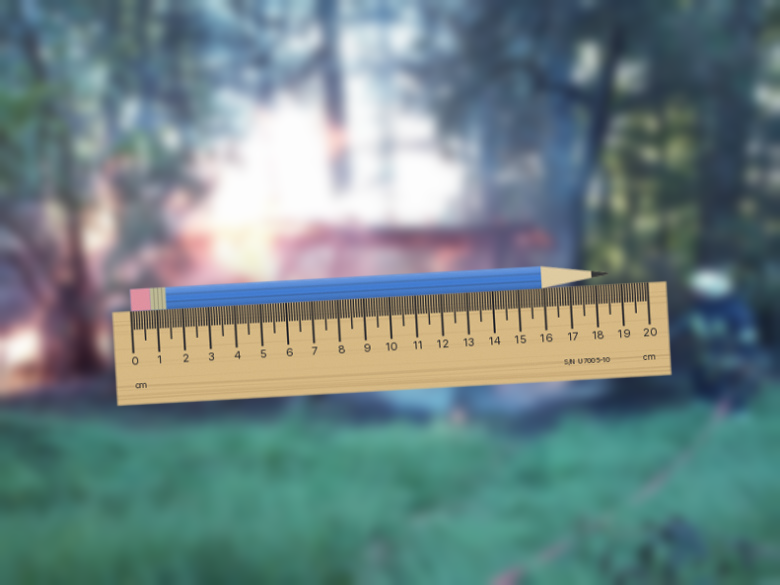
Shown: 18.5 cm
